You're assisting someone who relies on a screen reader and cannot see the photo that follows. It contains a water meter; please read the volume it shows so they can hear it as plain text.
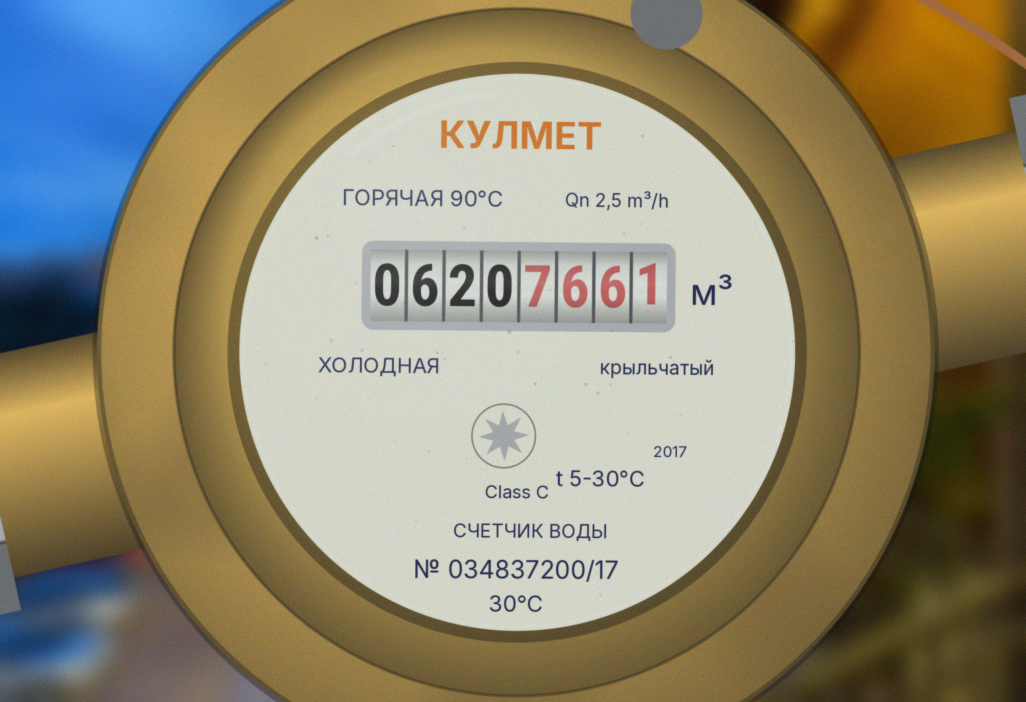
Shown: 620.7661 m³
